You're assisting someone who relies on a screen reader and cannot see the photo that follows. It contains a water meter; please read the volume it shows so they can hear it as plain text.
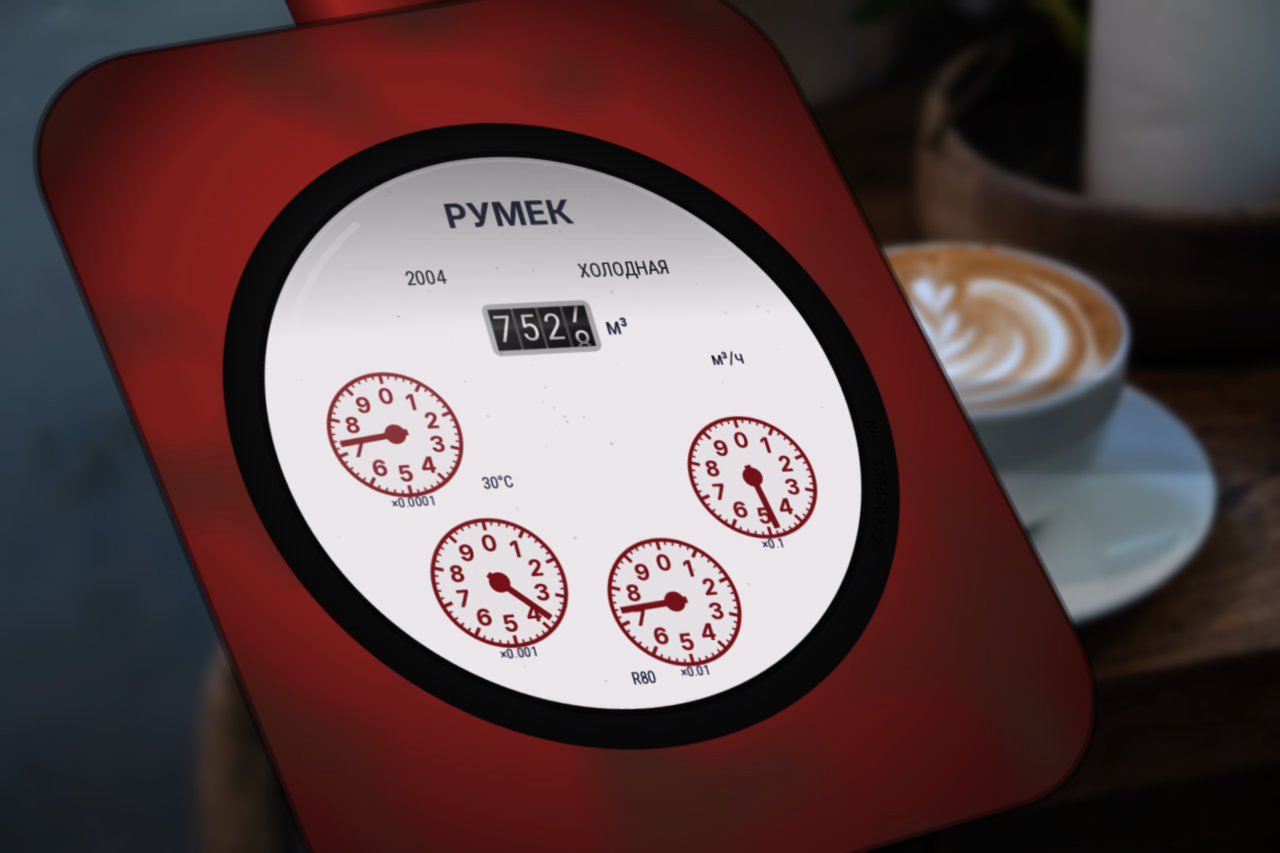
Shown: 7527.4737 m³
